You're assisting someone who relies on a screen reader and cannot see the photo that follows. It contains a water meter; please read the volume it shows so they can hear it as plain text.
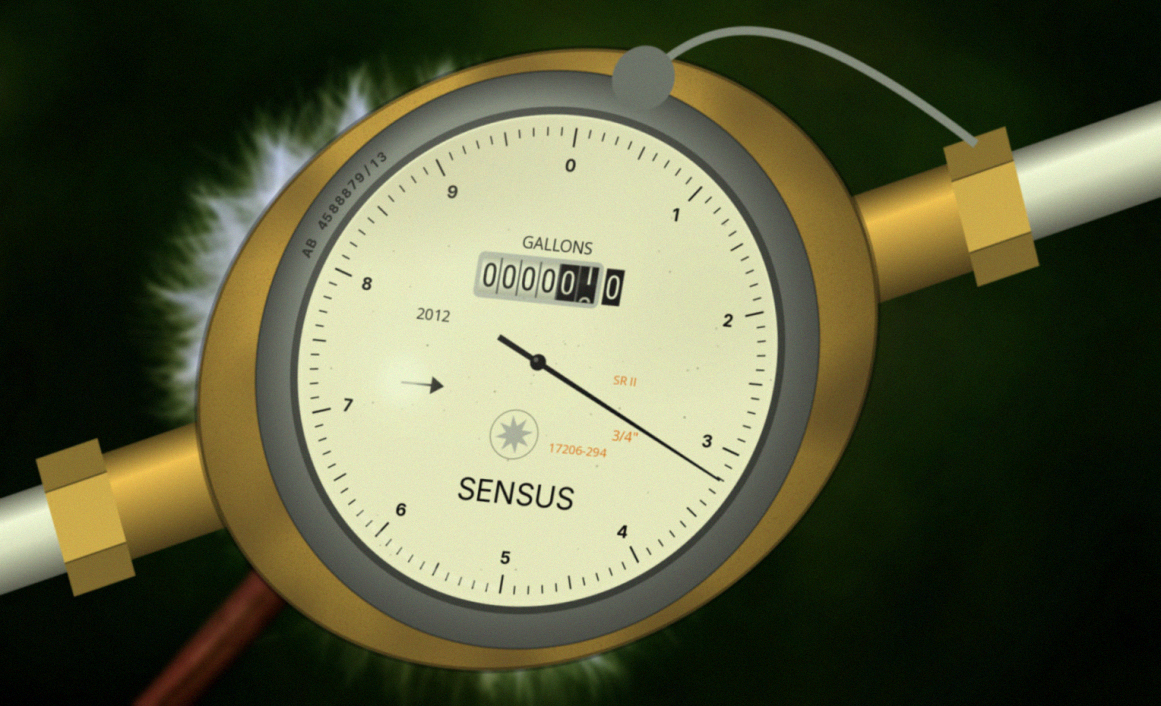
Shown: 13.2 gal
